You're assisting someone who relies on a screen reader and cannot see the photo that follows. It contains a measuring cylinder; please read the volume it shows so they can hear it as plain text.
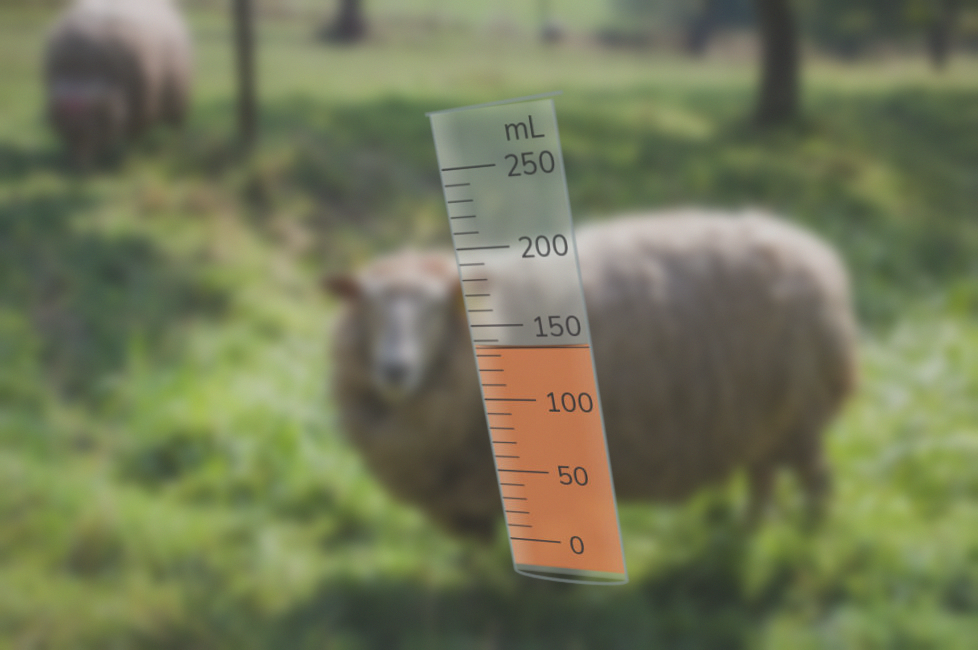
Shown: 135 mL
